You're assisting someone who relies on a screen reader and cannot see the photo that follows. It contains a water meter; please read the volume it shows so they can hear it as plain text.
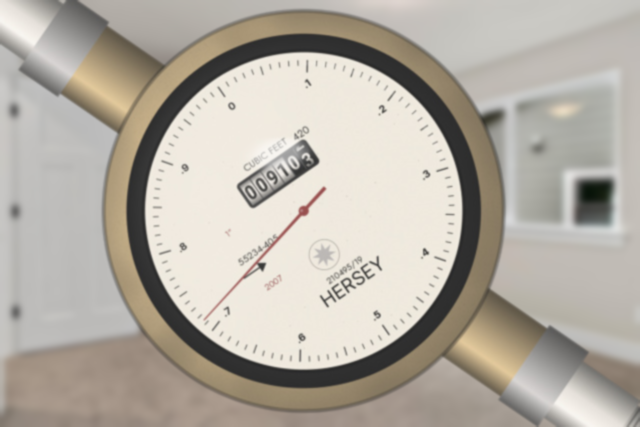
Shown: 9102.71 ft³
